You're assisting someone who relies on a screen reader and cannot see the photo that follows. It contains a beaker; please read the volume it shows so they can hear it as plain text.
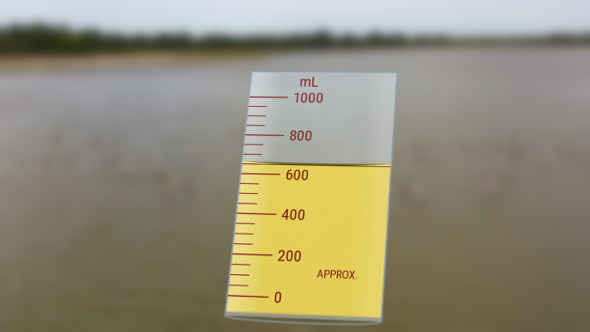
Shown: 650 mL
